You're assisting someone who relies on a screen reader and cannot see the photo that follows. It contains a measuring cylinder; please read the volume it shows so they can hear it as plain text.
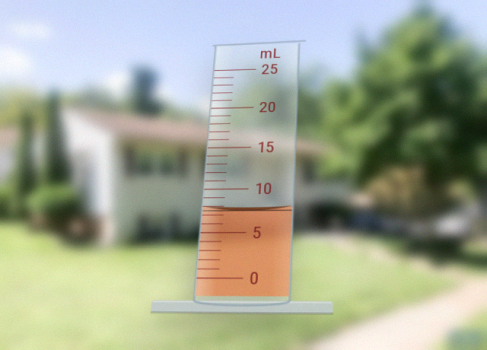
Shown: 7.5 mL
